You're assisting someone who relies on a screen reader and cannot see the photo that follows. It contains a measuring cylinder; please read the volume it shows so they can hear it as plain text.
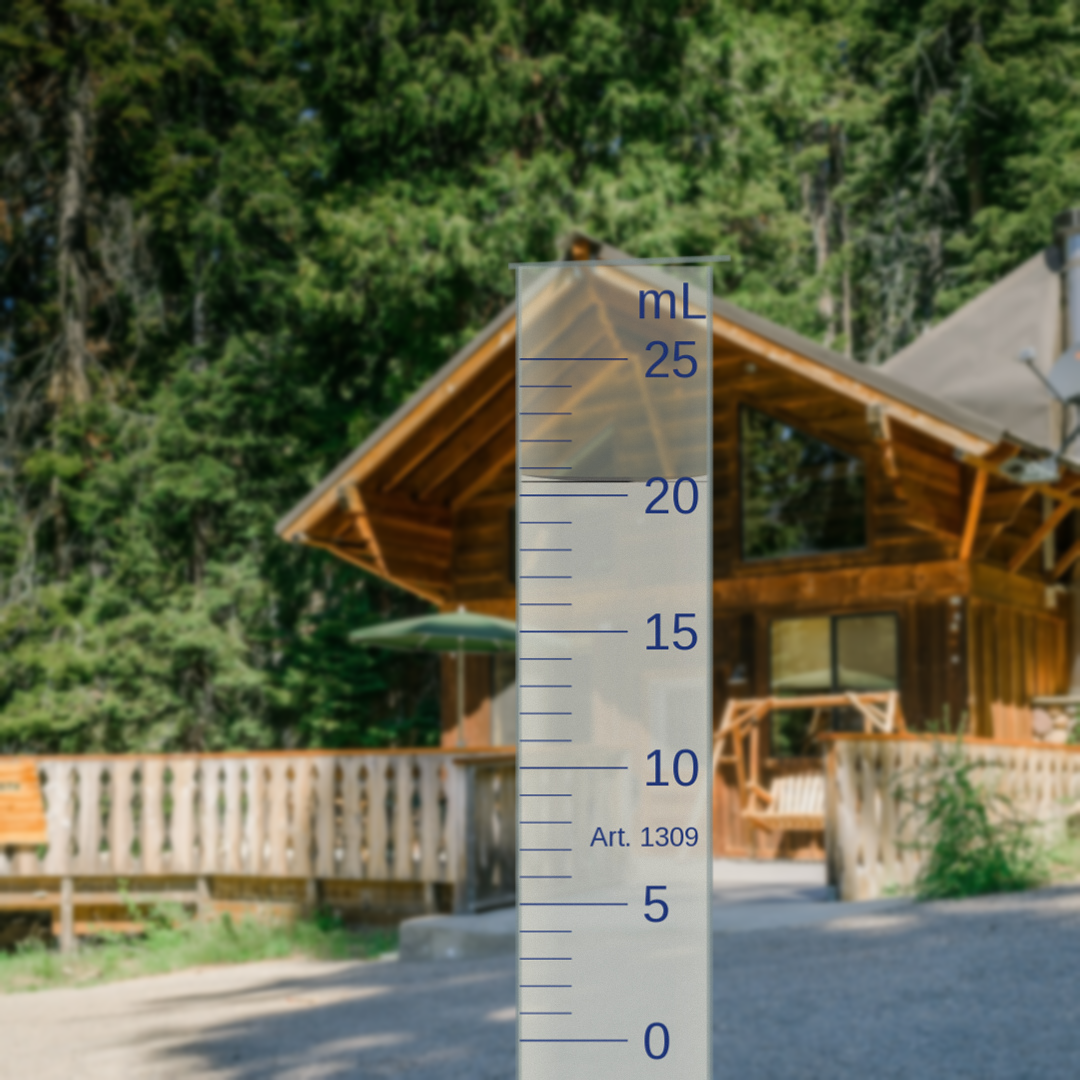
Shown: 20.5 mL
